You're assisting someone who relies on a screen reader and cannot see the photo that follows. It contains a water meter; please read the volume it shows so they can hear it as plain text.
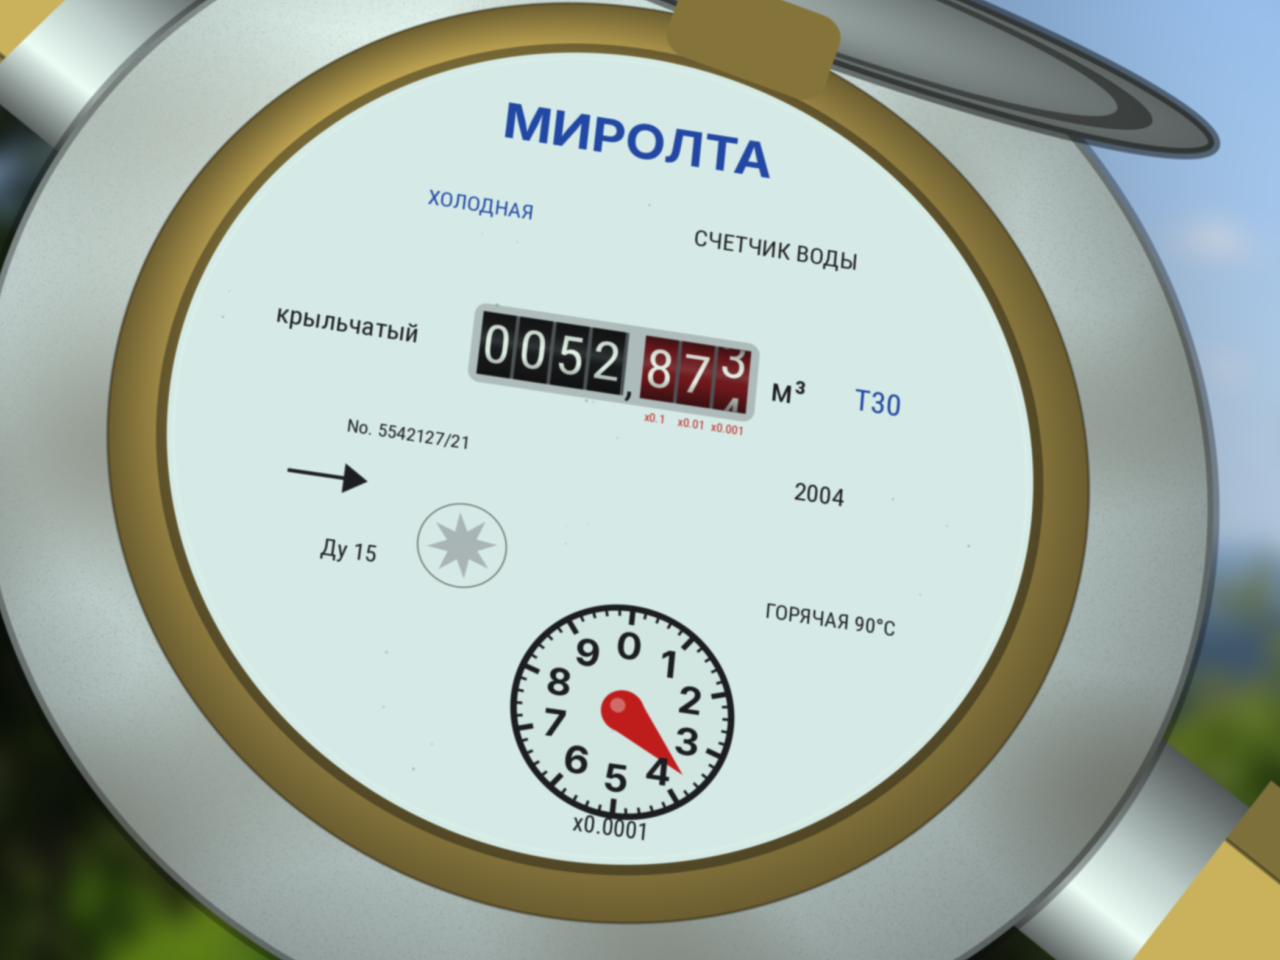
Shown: 52.8733 m³
